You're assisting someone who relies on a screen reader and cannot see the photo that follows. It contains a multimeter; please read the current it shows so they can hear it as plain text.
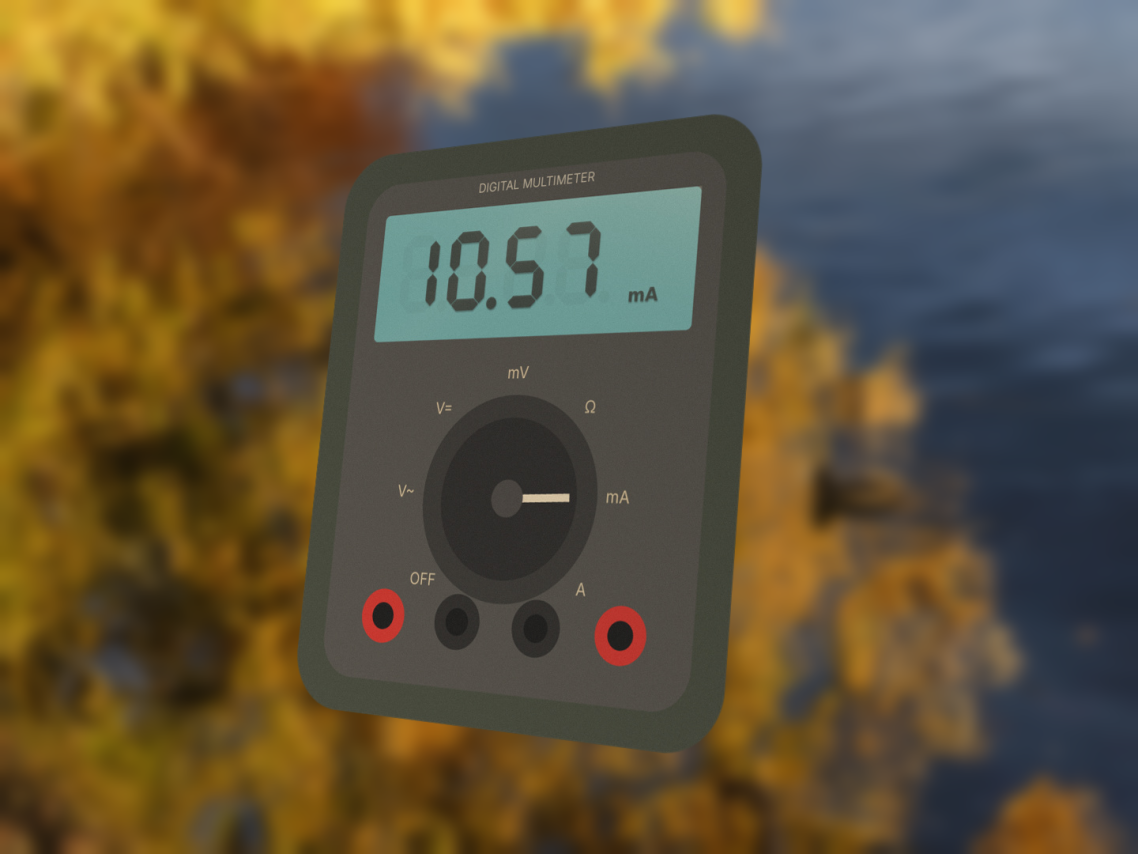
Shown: 10.57 mA
